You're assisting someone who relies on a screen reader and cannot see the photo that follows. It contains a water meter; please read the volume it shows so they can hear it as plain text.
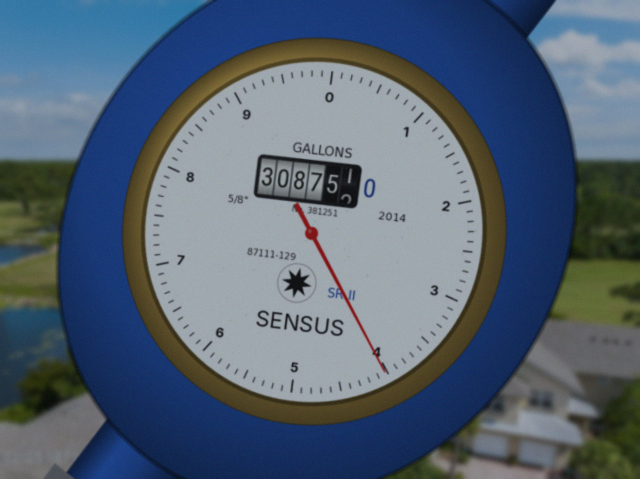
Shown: 3087514.0 gal
